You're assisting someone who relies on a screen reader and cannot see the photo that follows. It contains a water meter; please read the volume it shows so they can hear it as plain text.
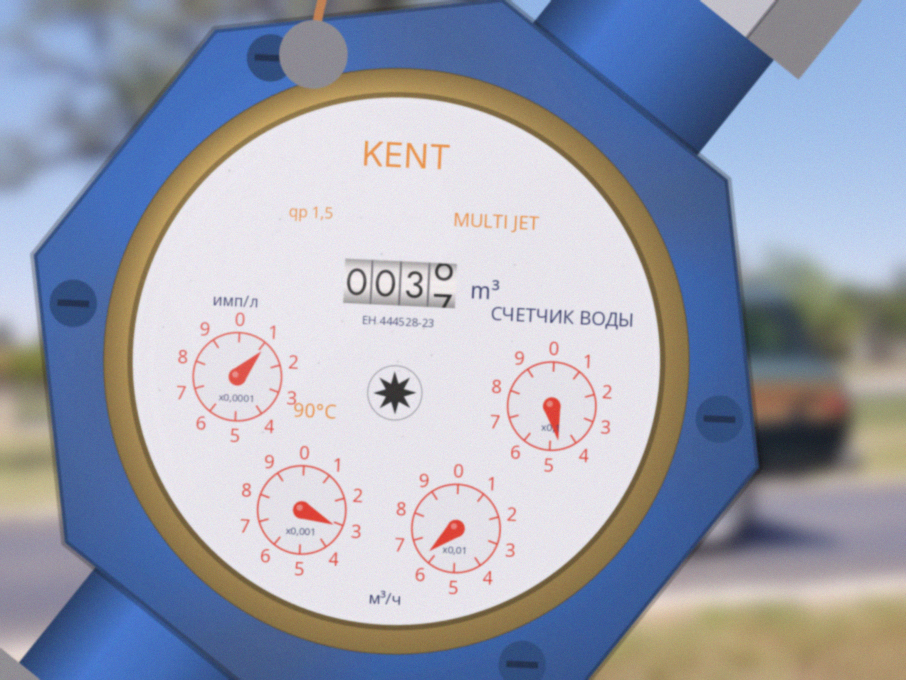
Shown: 36.4631 m³
